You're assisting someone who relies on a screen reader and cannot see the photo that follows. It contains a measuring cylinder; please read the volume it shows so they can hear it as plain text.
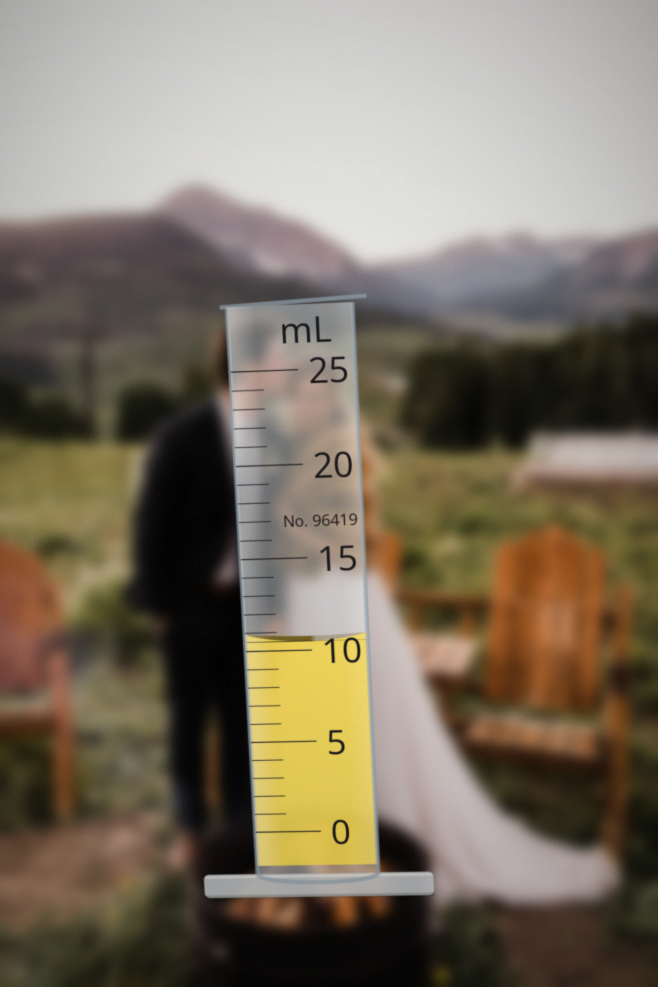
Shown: 10.5 mL
